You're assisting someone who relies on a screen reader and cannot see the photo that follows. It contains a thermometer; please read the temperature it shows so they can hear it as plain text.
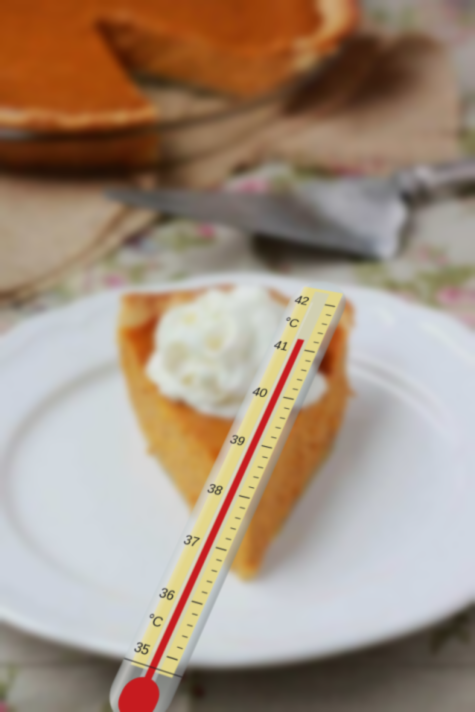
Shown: 41.2 °C
